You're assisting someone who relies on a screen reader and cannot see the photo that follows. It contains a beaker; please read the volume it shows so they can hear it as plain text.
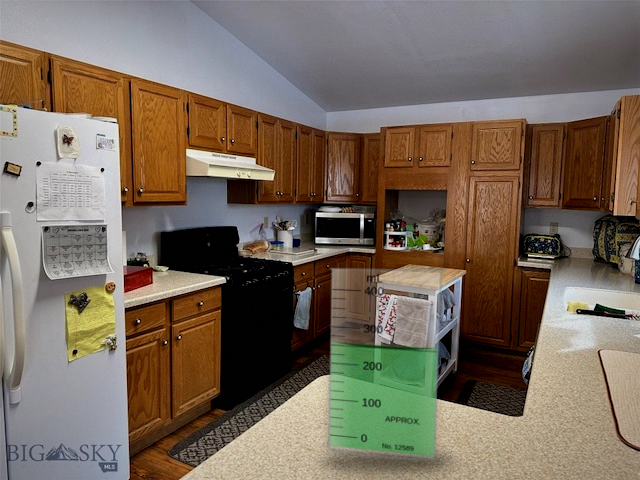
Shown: 250 mL
